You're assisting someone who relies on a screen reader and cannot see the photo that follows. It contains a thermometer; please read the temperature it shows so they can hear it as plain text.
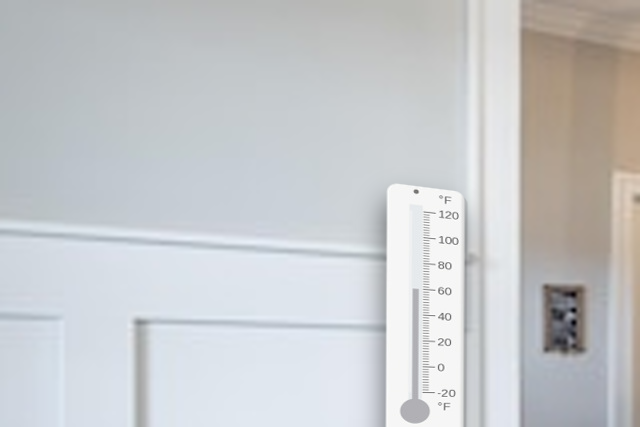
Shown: 60 °F
